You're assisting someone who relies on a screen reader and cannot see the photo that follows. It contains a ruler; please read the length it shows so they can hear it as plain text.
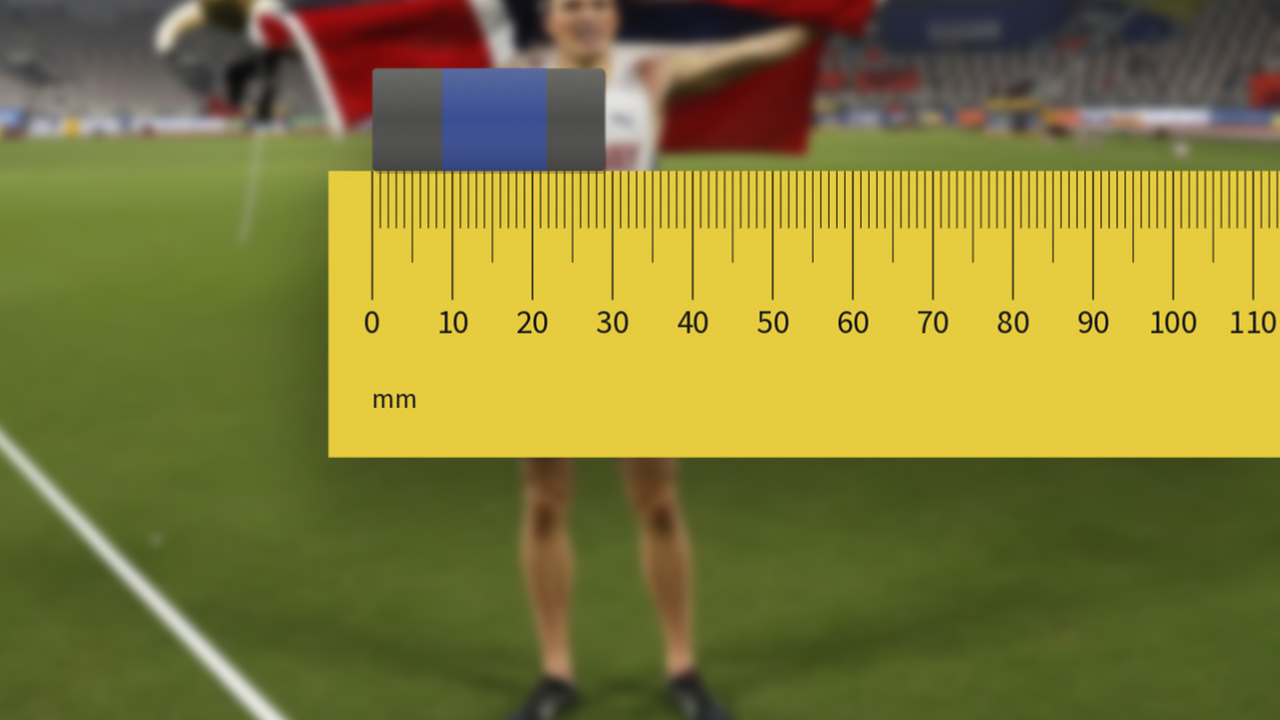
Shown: 29 mm
